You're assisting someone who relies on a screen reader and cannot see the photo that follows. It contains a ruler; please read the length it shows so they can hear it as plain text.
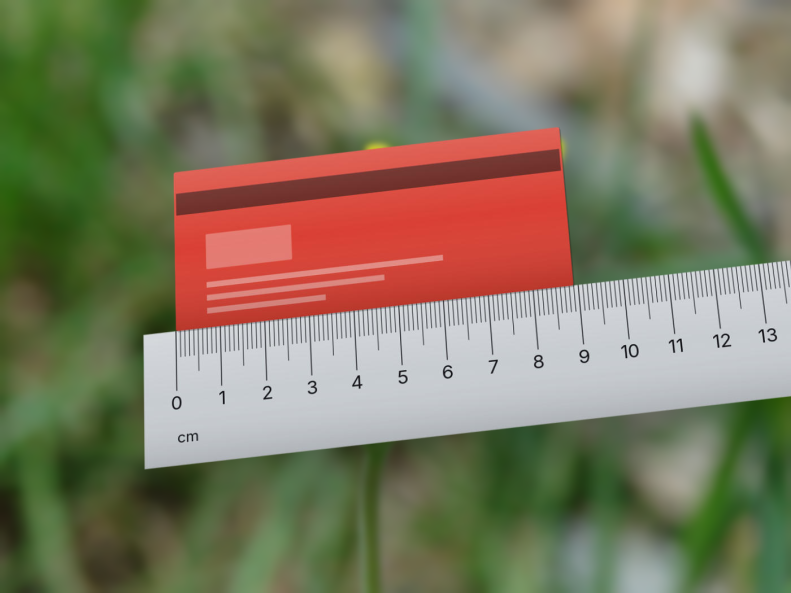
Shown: 8.9 cm
